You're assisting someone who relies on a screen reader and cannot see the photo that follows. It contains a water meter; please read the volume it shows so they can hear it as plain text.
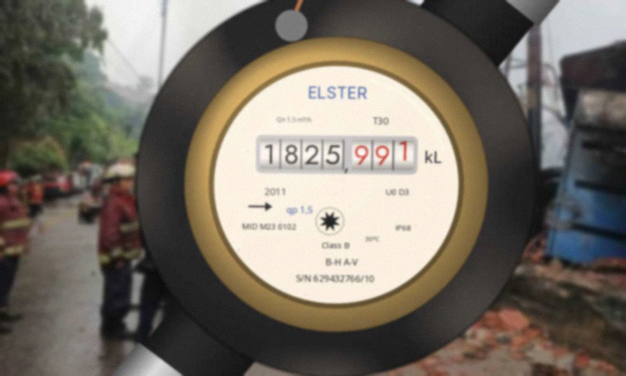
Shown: 1825.991 kL
